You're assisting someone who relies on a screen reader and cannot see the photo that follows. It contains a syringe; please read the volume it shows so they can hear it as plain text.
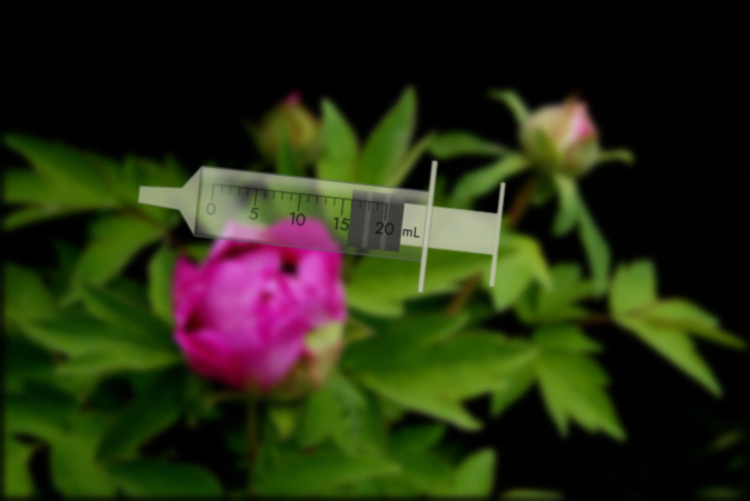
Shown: 16 mL
